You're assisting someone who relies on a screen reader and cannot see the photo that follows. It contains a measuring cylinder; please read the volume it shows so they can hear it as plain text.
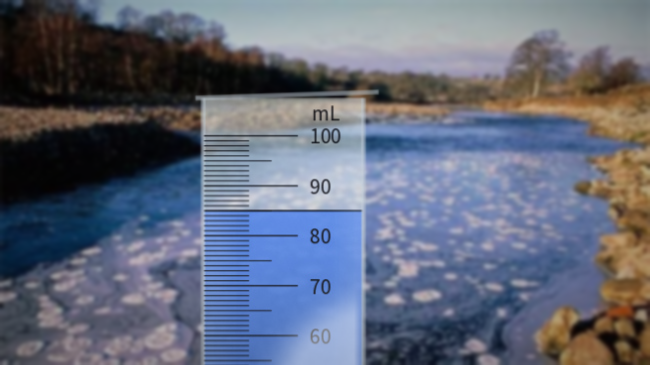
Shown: 85 mL
